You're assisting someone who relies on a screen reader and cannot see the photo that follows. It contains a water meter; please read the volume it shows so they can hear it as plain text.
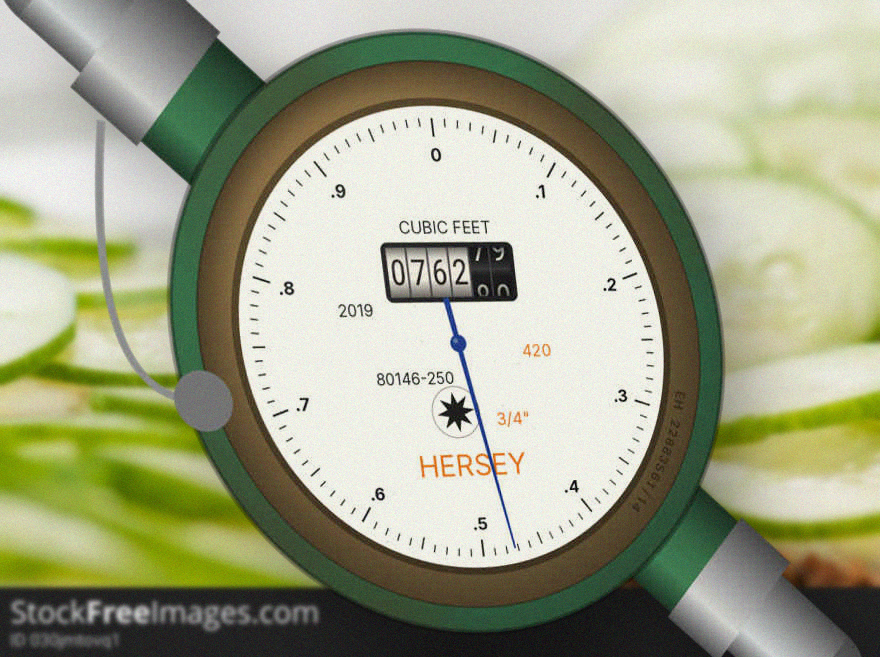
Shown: 76279.47 ft³
